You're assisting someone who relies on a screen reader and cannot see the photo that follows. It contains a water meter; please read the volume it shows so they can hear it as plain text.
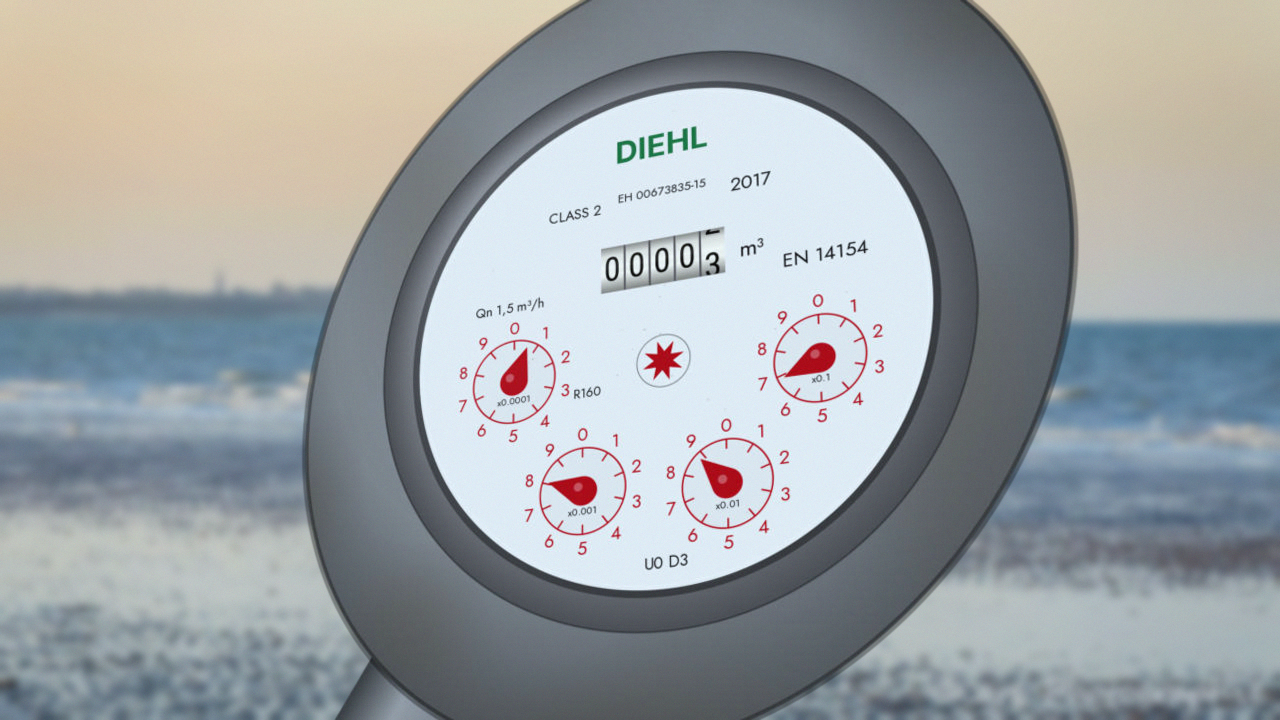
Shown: 2.6880 m³
